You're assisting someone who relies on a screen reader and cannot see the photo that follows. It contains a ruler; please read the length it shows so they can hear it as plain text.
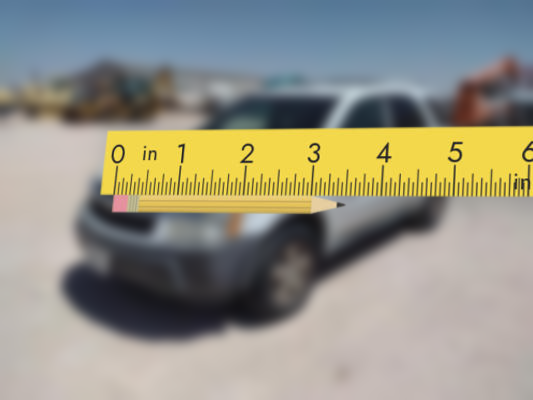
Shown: 3.5 in
